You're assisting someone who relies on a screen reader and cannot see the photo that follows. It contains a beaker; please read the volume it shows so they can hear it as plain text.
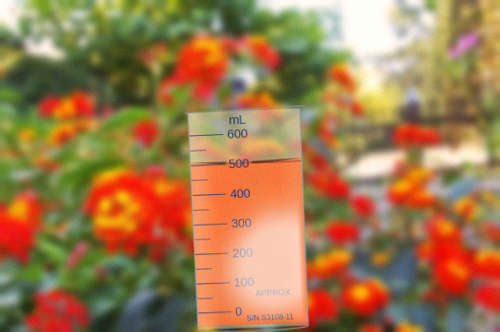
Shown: 500 mL
